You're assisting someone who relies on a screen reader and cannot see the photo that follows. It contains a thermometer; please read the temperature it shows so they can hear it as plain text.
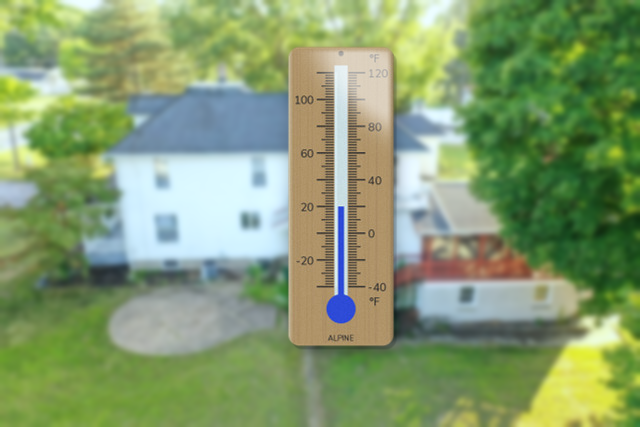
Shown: 20 °F
